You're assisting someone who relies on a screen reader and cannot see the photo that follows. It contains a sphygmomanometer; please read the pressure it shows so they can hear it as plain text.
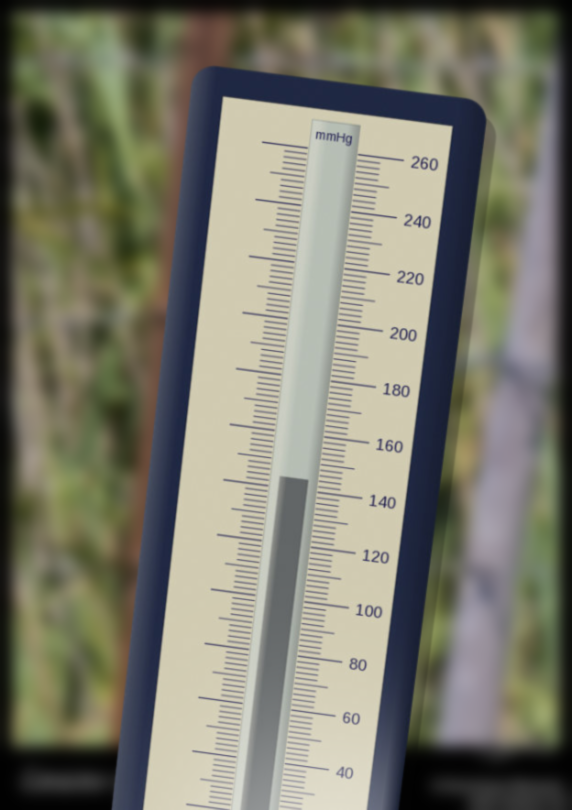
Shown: 144 mmHg
